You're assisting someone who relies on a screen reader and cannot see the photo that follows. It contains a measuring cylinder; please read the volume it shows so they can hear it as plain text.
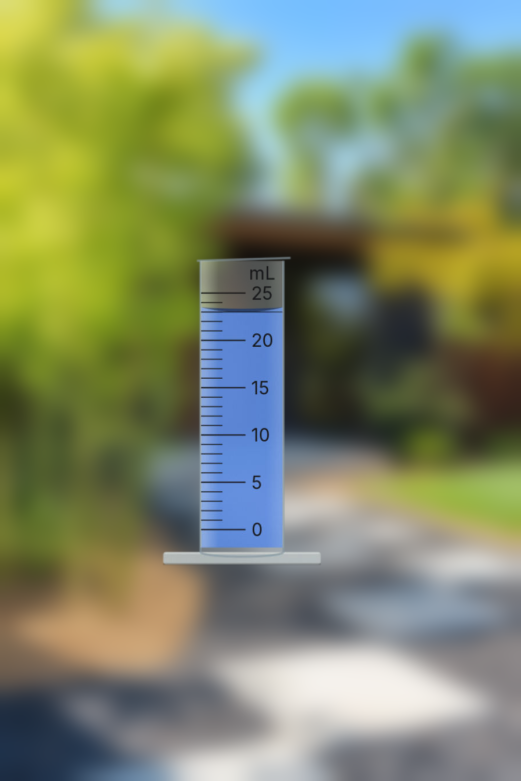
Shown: 23 mL
